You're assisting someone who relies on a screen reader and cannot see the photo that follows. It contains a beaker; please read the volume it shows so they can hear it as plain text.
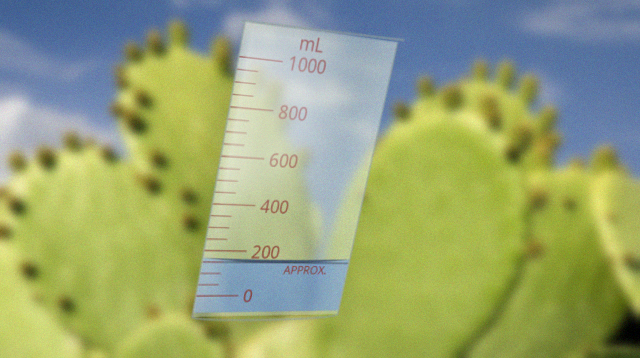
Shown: 150 mL
